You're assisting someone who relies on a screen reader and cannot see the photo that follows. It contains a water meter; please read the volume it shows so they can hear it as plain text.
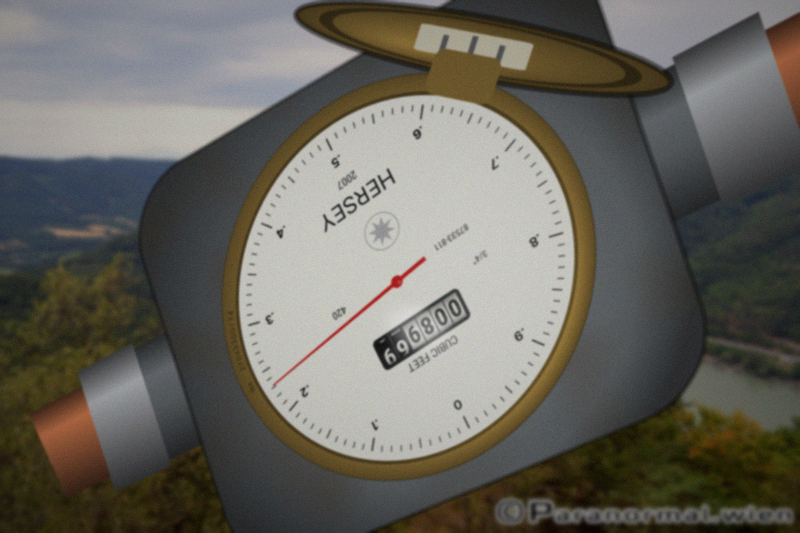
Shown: 8969.23 ft³
